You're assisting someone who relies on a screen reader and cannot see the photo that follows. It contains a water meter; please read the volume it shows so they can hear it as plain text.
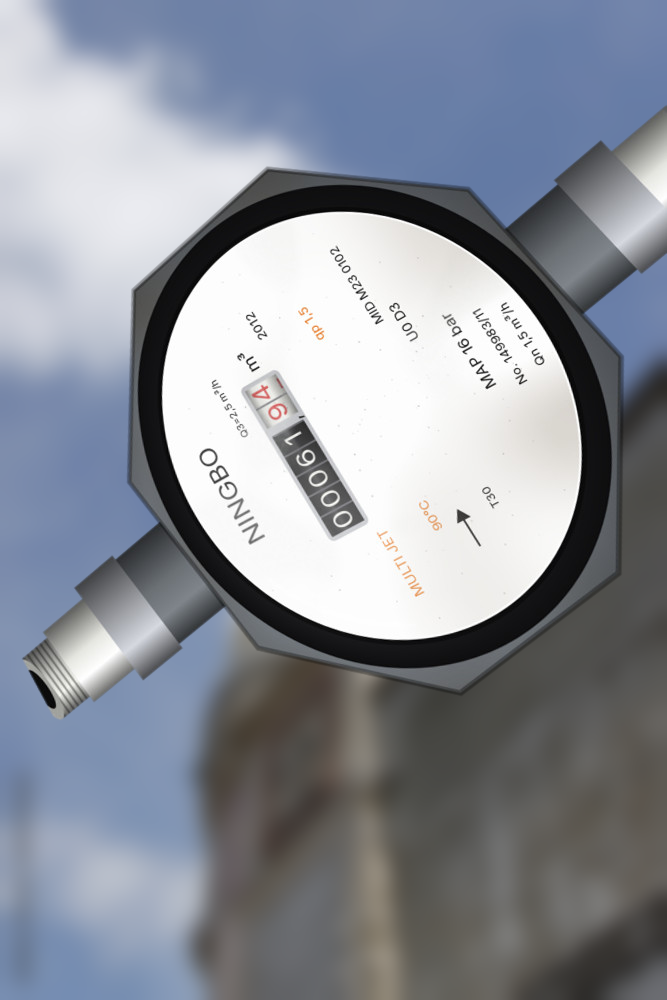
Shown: 61.94 m³
